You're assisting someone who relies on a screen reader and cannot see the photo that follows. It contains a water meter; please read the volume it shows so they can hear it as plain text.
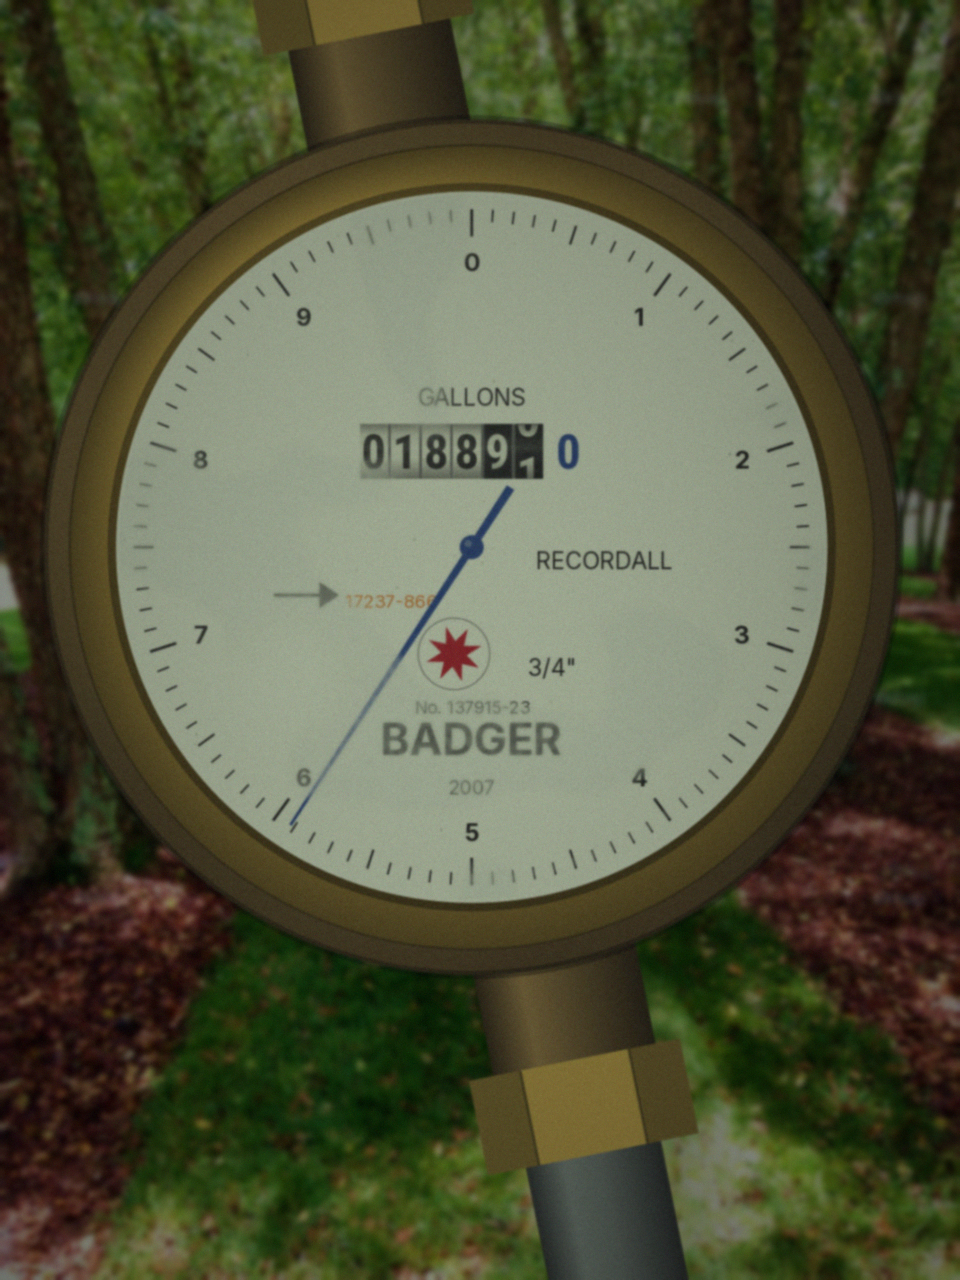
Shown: 188905.9 gal
